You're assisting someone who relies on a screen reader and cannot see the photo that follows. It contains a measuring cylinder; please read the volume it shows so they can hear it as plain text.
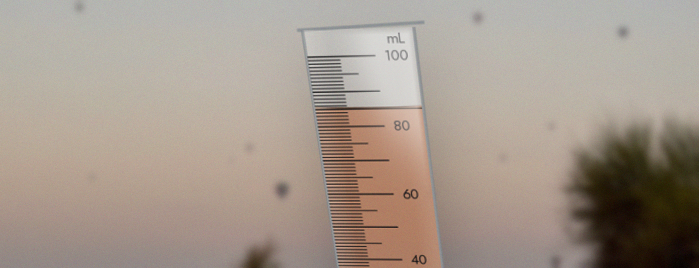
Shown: 85 mL
